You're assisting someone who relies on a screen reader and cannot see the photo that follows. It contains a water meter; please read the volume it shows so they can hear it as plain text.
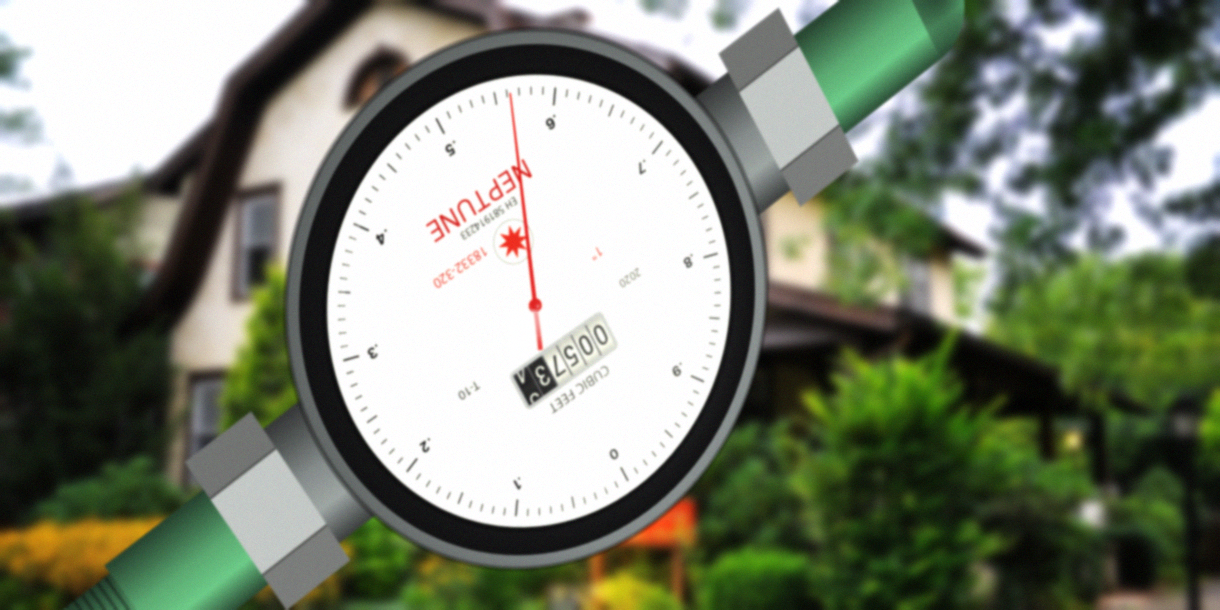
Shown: 5733.56 ft³
